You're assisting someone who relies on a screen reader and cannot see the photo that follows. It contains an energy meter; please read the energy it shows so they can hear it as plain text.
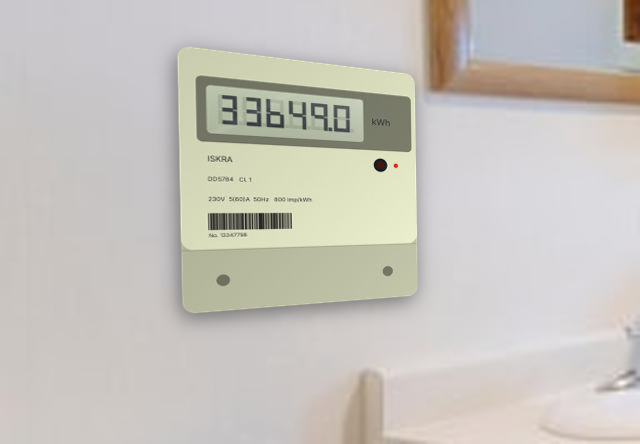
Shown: 33649.0 kWh
